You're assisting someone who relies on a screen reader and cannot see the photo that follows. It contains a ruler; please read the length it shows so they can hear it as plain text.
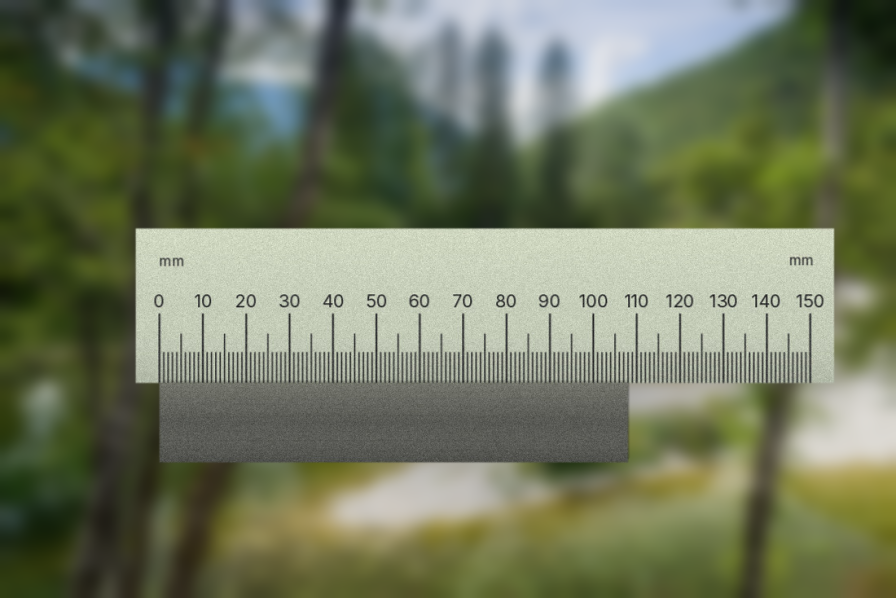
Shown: 108 mm
